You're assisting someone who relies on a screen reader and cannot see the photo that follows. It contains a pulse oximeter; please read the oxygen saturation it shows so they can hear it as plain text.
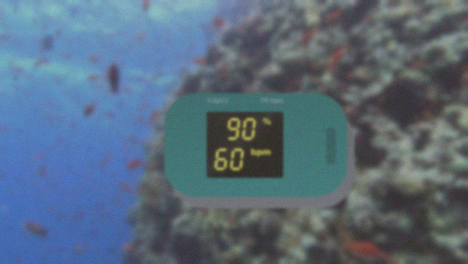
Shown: 90 %
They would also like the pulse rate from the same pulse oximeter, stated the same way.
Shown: 60 bpm
